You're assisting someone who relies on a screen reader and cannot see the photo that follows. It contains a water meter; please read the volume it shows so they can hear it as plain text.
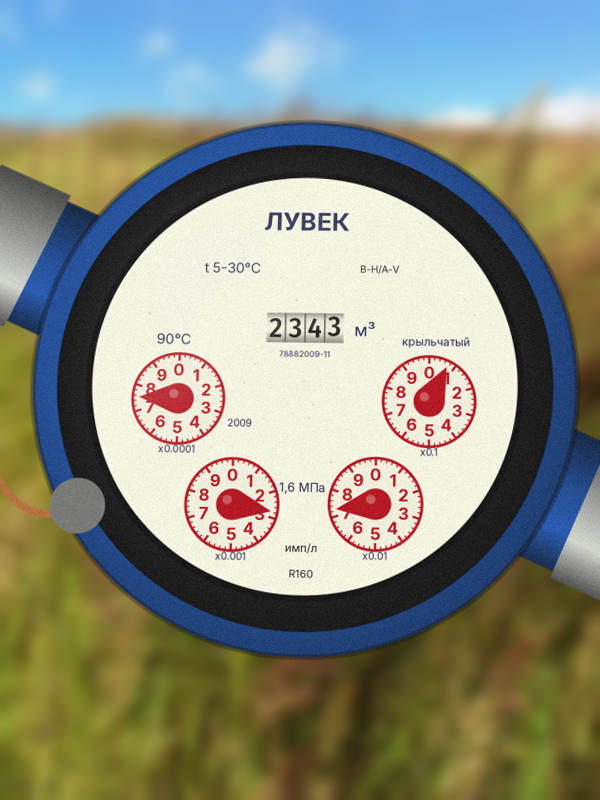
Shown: 2343.0727 m³
